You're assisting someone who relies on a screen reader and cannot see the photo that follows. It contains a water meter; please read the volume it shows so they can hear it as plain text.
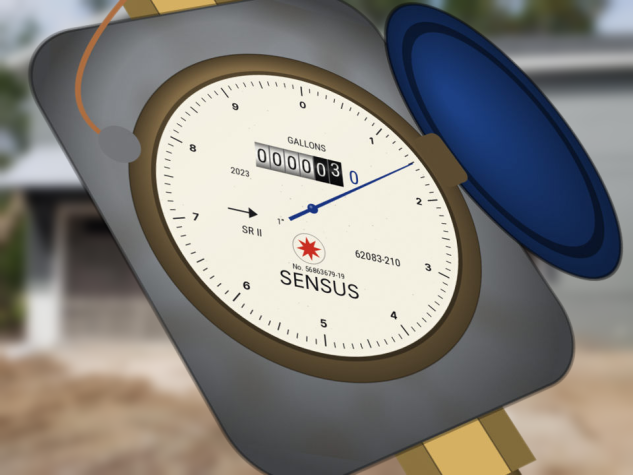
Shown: 31.5 gal
